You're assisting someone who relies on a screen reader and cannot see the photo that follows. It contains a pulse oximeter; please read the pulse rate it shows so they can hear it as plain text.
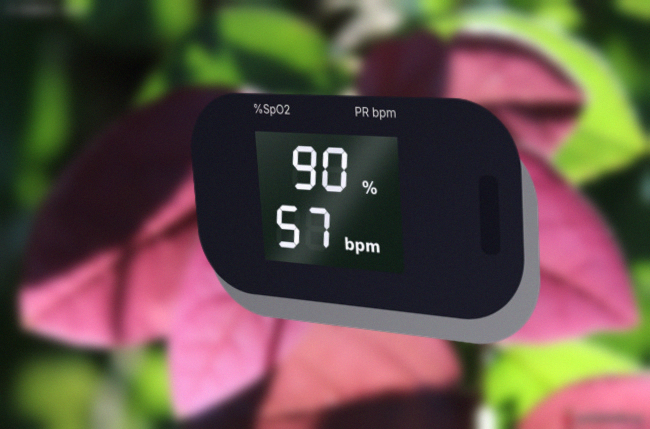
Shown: 57 bpm
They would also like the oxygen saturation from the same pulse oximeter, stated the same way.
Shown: 90 %
